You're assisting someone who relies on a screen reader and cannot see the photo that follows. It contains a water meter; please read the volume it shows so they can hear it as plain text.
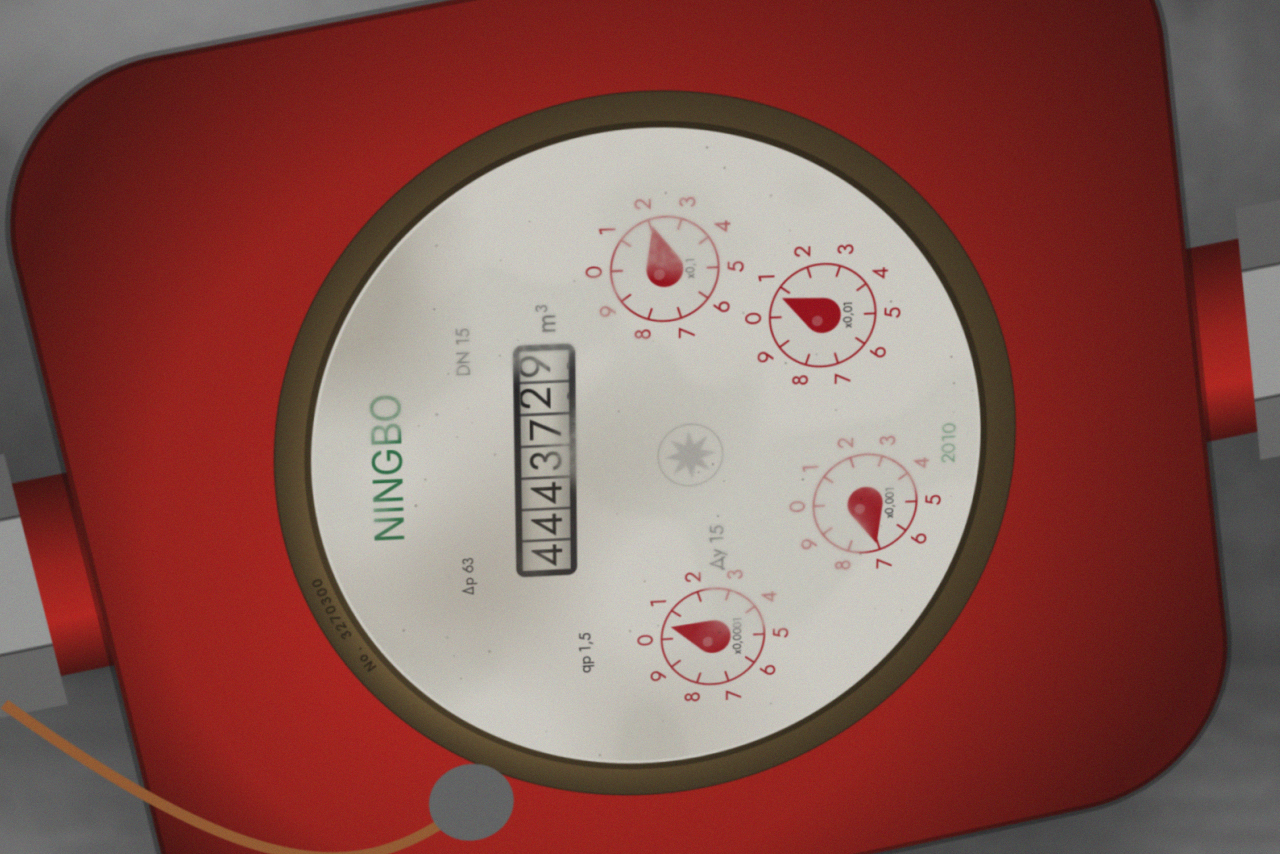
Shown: 4443729.2070 m³
